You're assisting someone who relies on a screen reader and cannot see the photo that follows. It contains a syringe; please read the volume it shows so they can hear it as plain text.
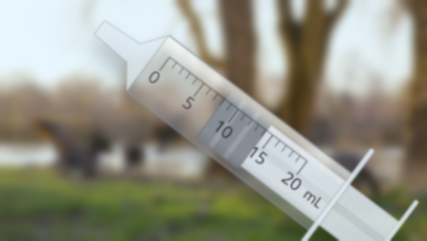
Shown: 8 mL
